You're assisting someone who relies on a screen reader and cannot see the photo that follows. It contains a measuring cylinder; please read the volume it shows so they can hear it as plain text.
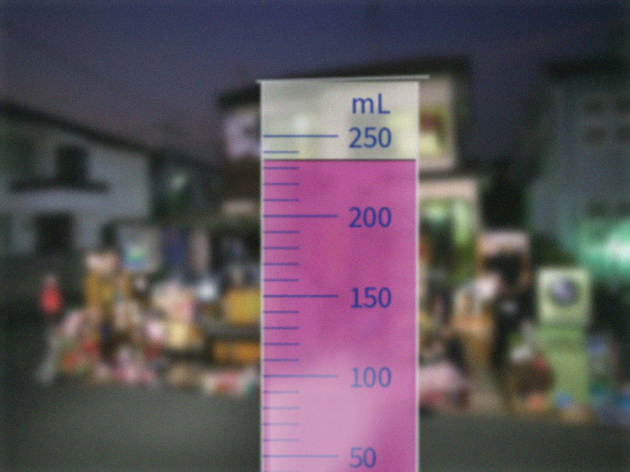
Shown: 235 mL
